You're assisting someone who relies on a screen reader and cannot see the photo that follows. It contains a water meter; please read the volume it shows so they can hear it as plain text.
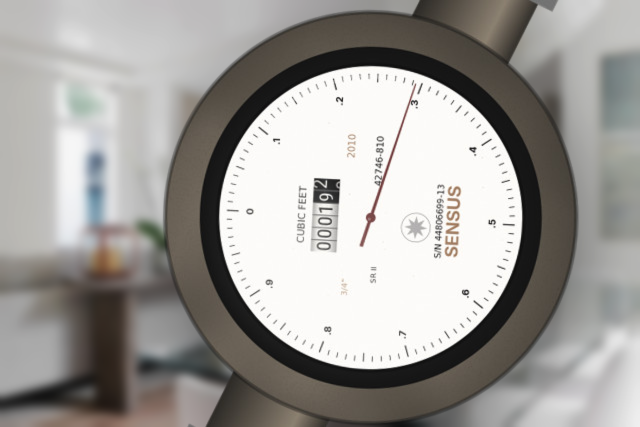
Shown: 192.29 ft³
